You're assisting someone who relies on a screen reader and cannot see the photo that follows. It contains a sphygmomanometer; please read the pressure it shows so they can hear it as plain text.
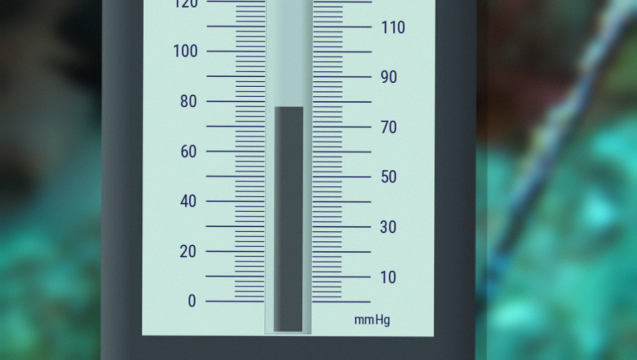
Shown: 78 mmHg
